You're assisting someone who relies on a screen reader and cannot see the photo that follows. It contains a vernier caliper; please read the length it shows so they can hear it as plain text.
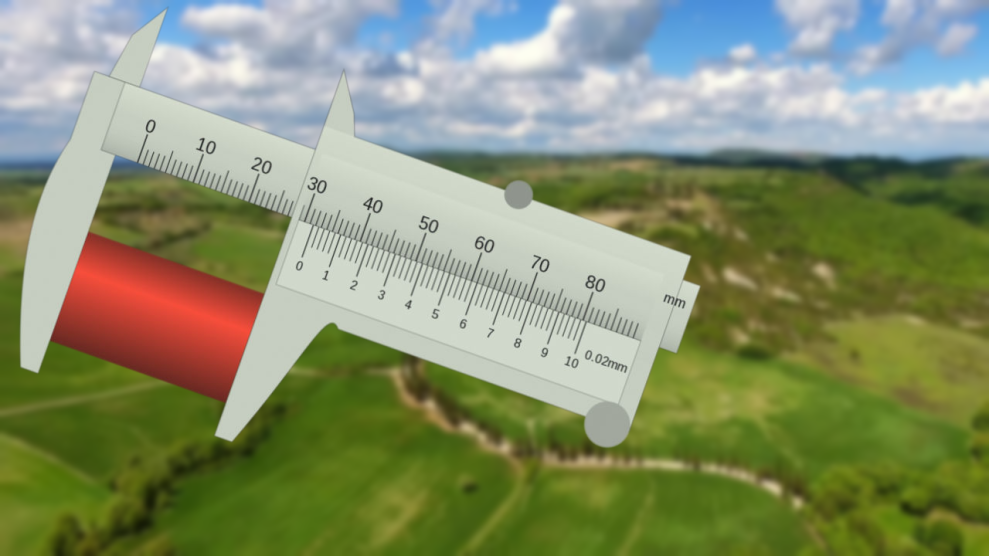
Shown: 31.6 mm
